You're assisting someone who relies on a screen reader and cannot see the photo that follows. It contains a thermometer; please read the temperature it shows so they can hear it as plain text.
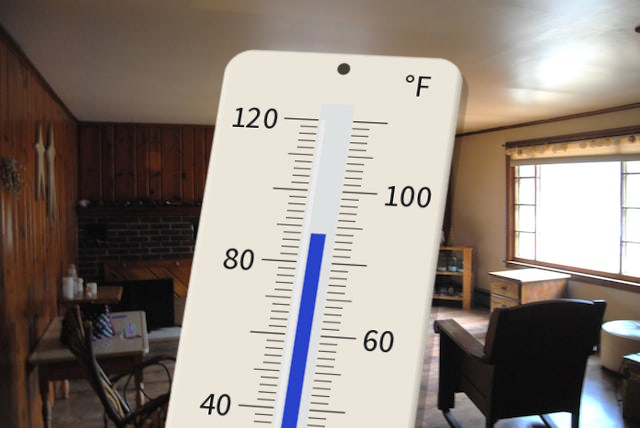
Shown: 88 °F
